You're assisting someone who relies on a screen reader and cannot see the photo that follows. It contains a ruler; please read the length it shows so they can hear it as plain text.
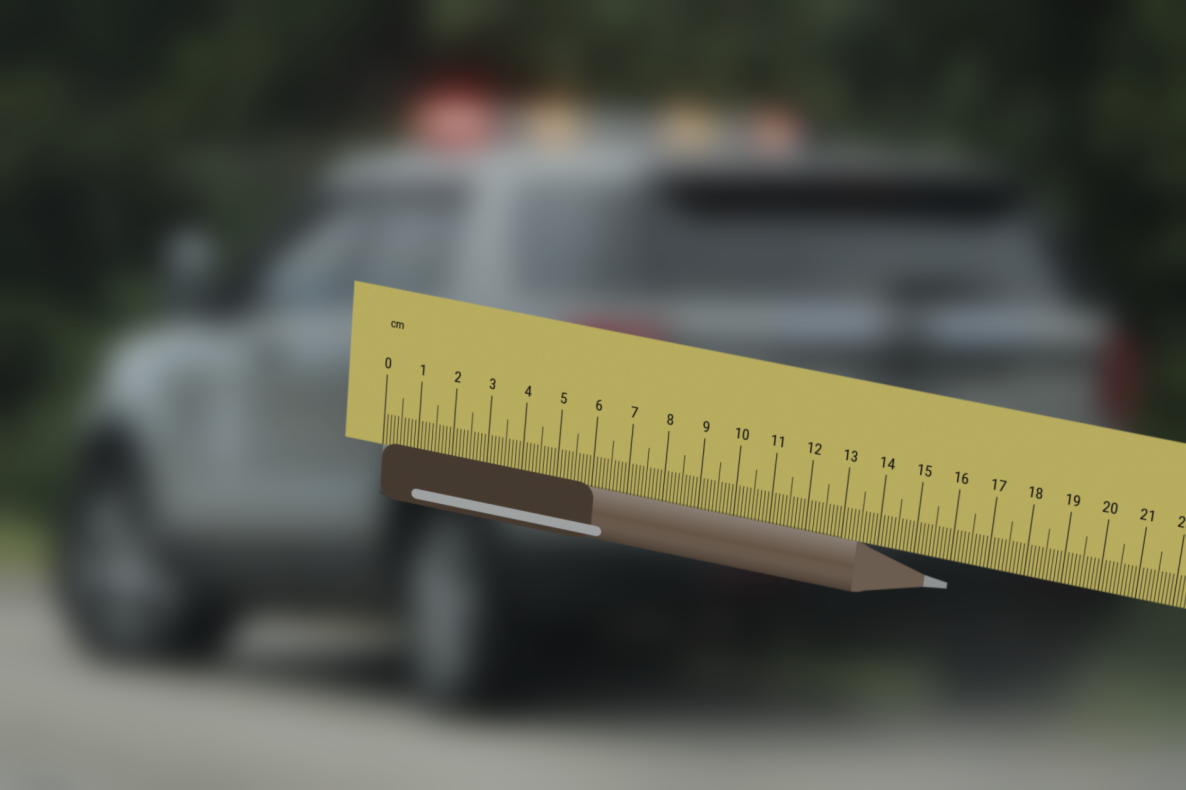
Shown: 16 cm
